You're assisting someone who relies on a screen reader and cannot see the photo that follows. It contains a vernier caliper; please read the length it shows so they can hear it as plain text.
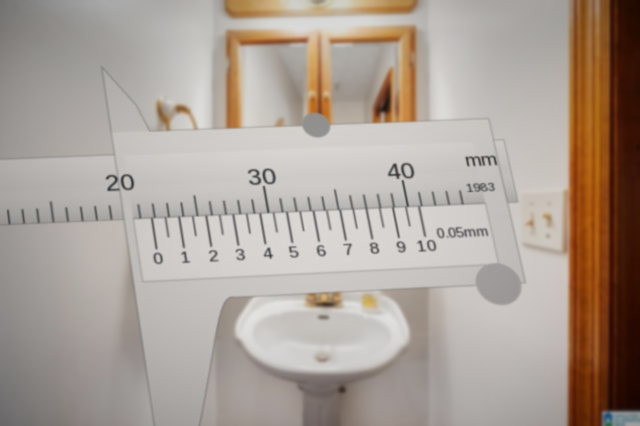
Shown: 21.8 mm
